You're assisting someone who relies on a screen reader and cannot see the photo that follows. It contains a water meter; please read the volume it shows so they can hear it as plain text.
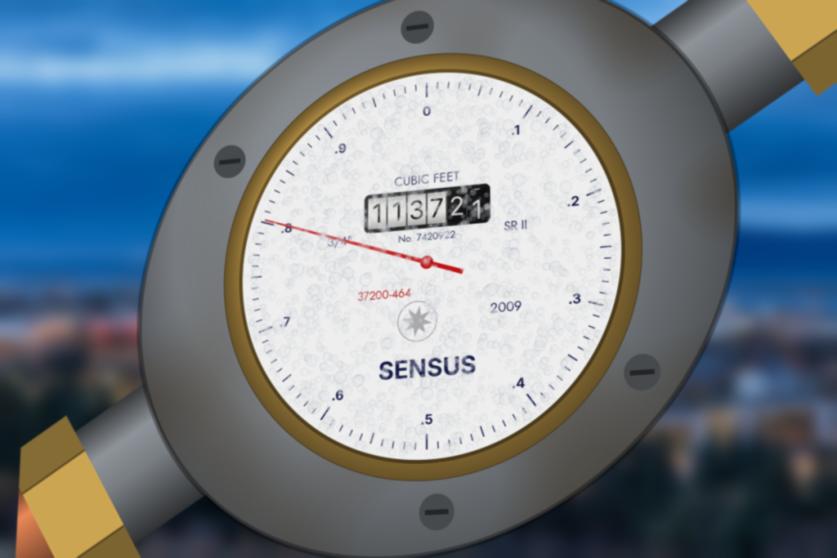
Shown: 113720.80 ft³
